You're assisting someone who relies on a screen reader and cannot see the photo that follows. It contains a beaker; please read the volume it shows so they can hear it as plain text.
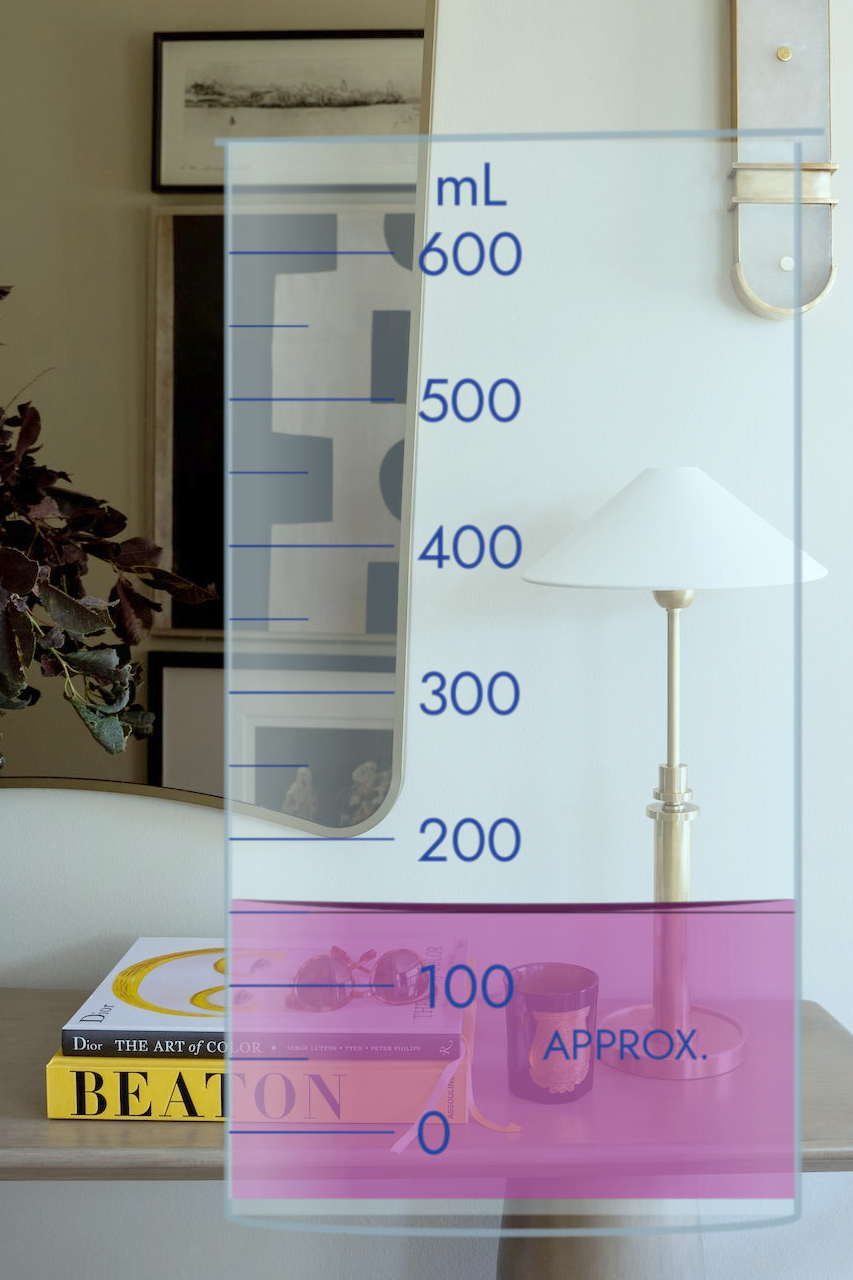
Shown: 150 mL
